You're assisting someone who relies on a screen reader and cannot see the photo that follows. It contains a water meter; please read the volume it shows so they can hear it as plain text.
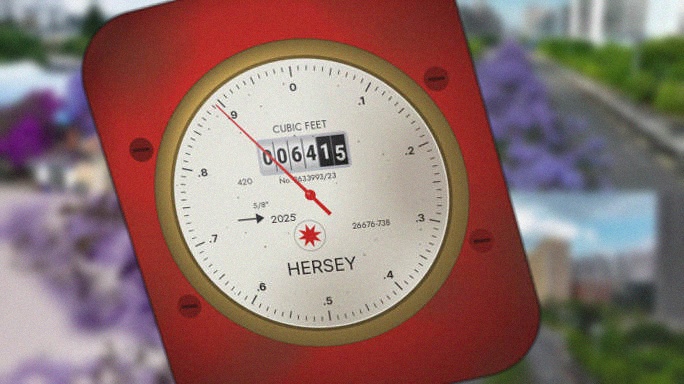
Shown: 6414.89 ft³
